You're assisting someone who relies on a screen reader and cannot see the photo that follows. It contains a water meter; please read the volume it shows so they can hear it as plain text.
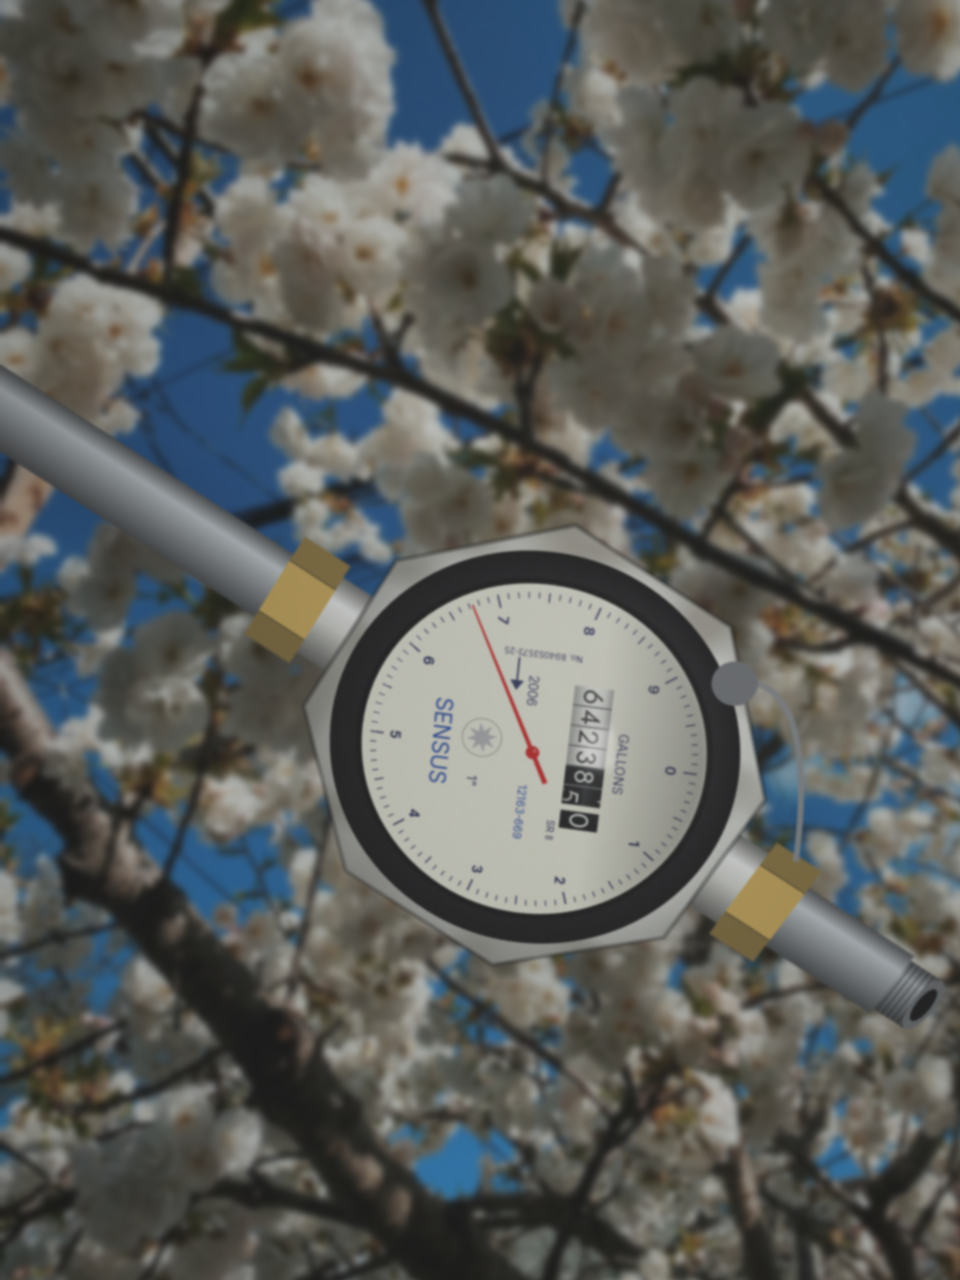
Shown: 6423846.7 gal
